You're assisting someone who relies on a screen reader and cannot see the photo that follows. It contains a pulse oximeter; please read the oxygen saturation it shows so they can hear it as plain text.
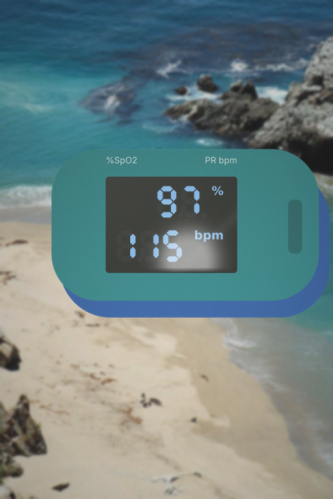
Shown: 97 %
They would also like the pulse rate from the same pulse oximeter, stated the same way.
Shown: 115 bpm
